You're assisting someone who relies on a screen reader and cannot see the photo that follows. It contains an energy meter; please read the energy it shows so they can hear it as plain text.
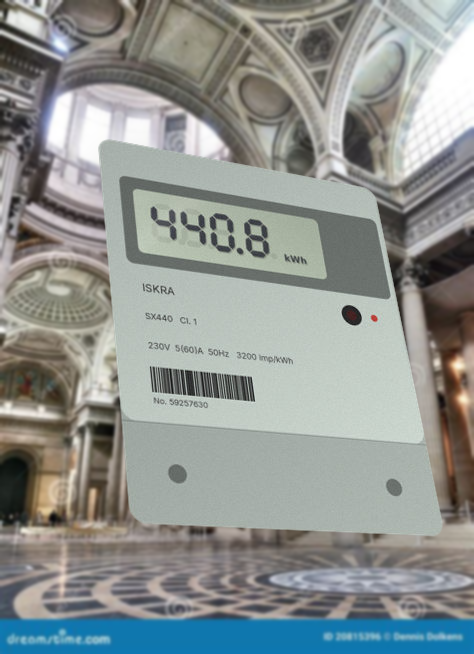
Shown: 440.8 kWh
